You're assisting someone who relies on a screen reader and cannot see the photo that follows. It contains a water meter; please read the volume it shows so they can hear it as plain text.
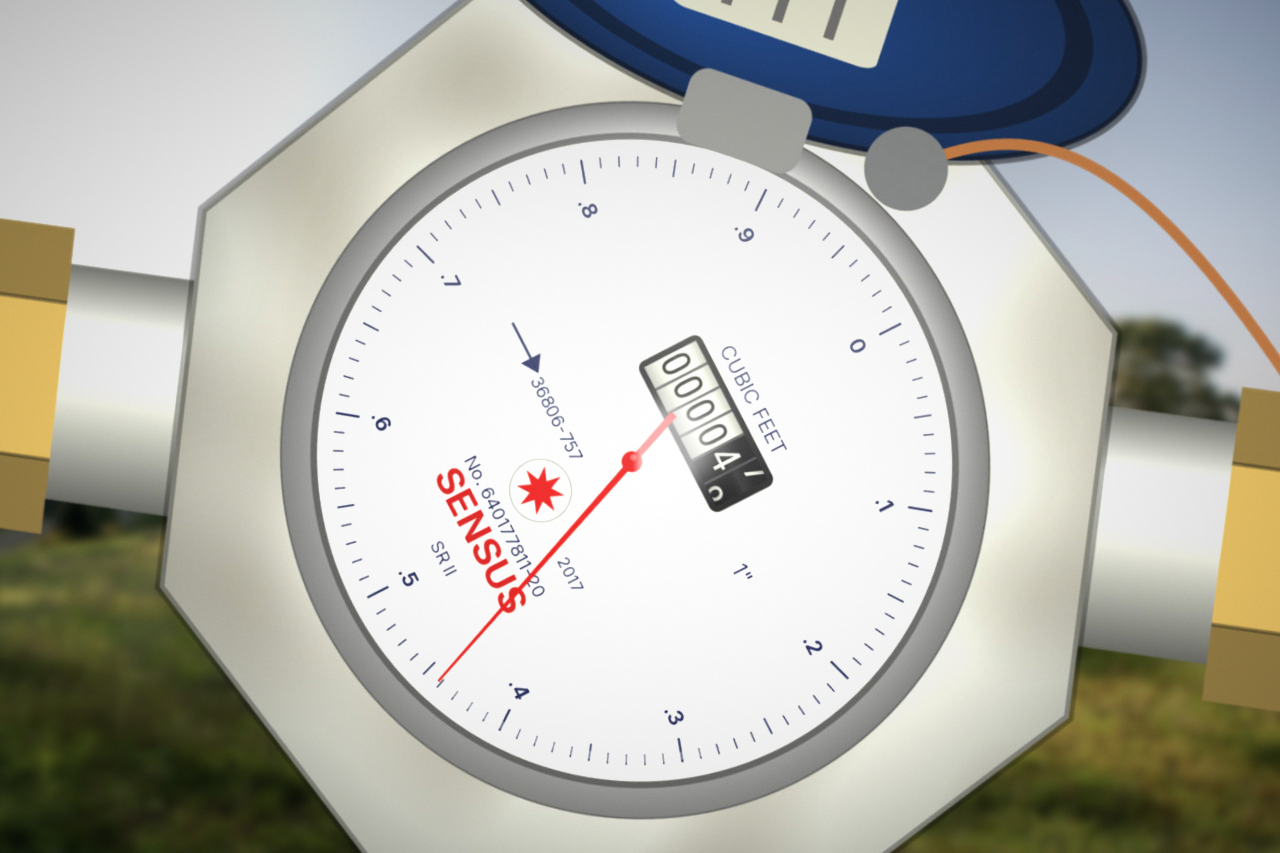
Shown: 47.44 ft³
